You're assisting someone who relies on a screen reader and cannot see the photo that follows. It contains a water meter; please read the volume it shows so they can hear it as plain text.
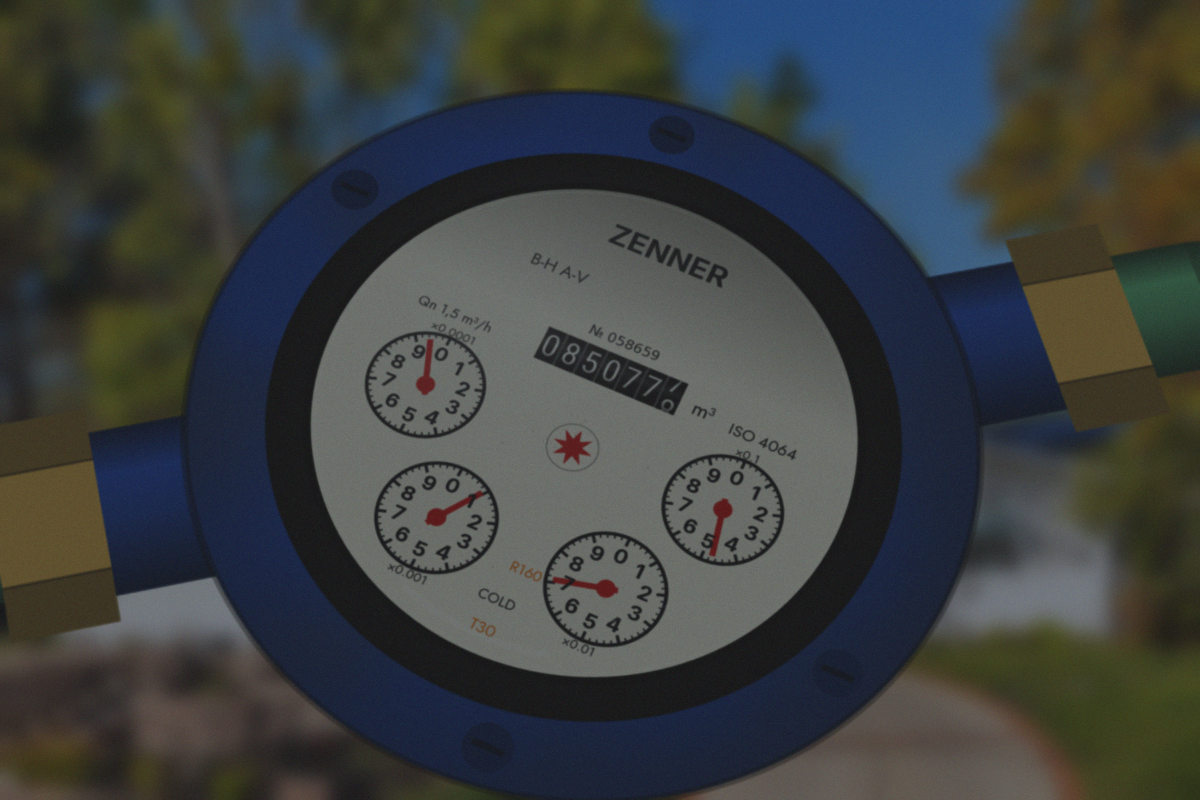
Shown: 850777.4709 m³
